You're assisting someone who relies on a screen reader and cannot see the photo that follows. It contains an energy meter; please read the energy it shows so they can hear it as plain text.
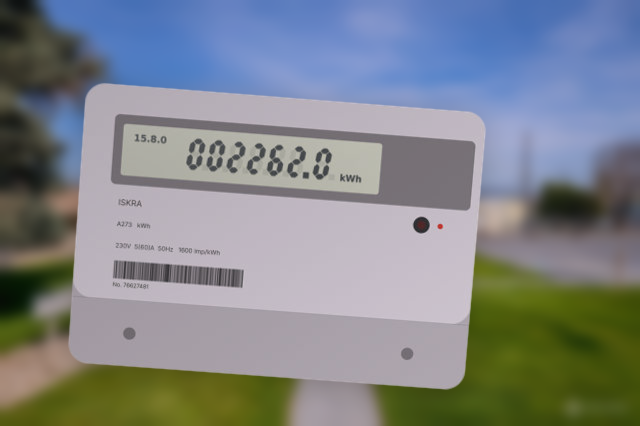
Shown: 2262.0 kWh
